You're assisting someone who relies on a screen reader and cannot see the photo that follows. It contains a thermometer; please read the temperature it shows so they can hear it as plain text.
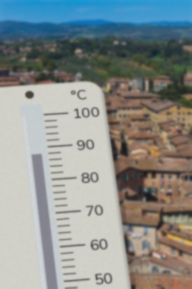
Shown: 88 °C
